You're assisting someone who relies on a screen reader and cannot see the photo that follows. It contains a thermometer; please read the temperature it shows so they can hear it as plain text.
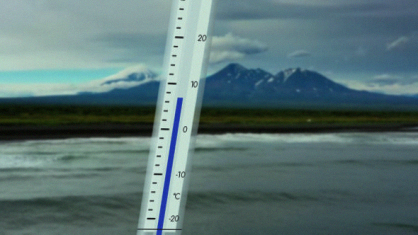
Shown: 7 °C
